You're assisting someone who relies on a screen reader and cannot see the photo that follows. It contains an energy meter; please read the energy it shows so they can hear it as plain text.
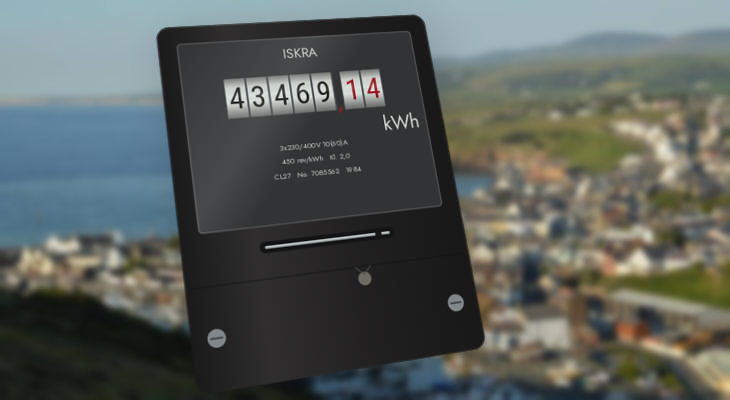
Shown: 43469.14 kWh
